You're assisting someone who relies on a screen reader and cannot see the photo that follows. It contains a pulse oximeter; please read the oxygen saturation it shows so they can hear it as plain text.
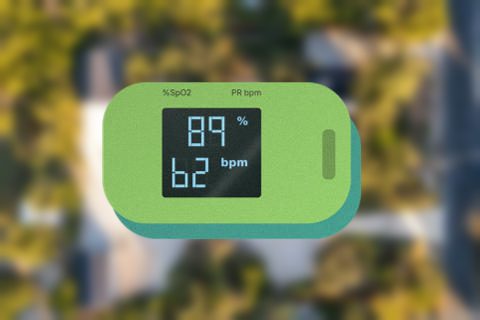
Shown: 89 %
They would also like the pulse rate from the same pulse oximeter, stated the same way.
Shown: 62 bpm
